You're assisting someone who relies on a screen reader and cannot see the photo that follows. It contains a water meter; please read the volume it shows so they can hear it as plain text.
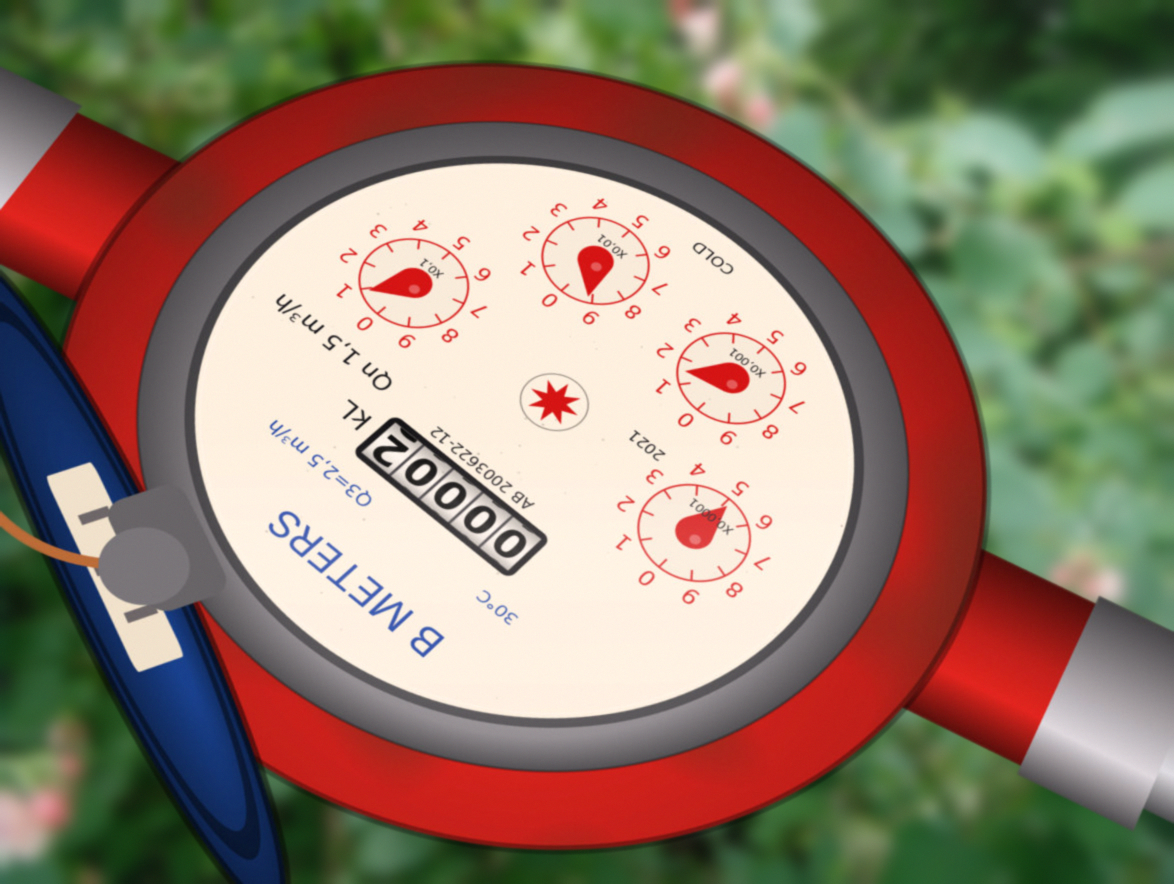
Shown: 2.0915 kL
